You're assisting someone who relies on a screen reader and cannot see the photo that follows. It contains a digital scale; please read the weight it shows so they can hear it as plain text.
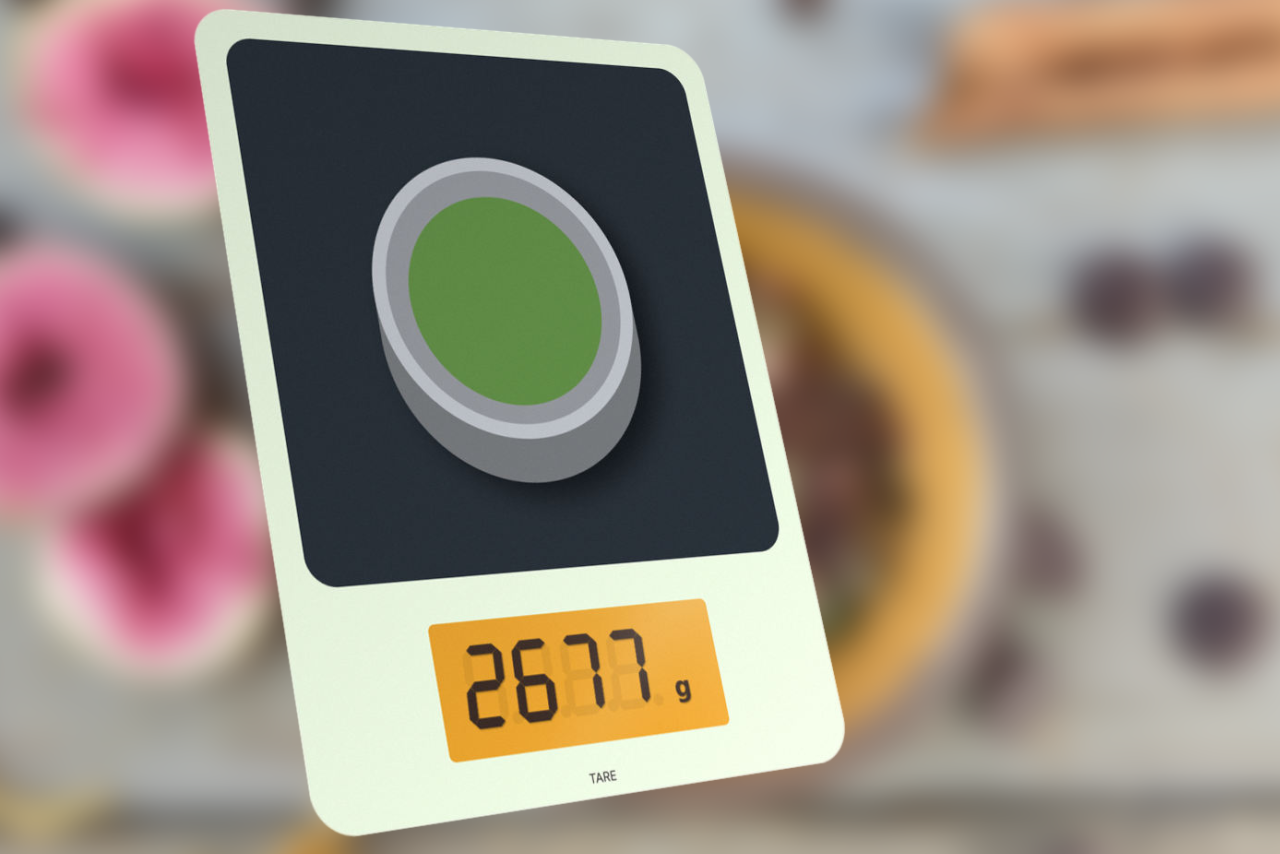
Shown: 2677 g
